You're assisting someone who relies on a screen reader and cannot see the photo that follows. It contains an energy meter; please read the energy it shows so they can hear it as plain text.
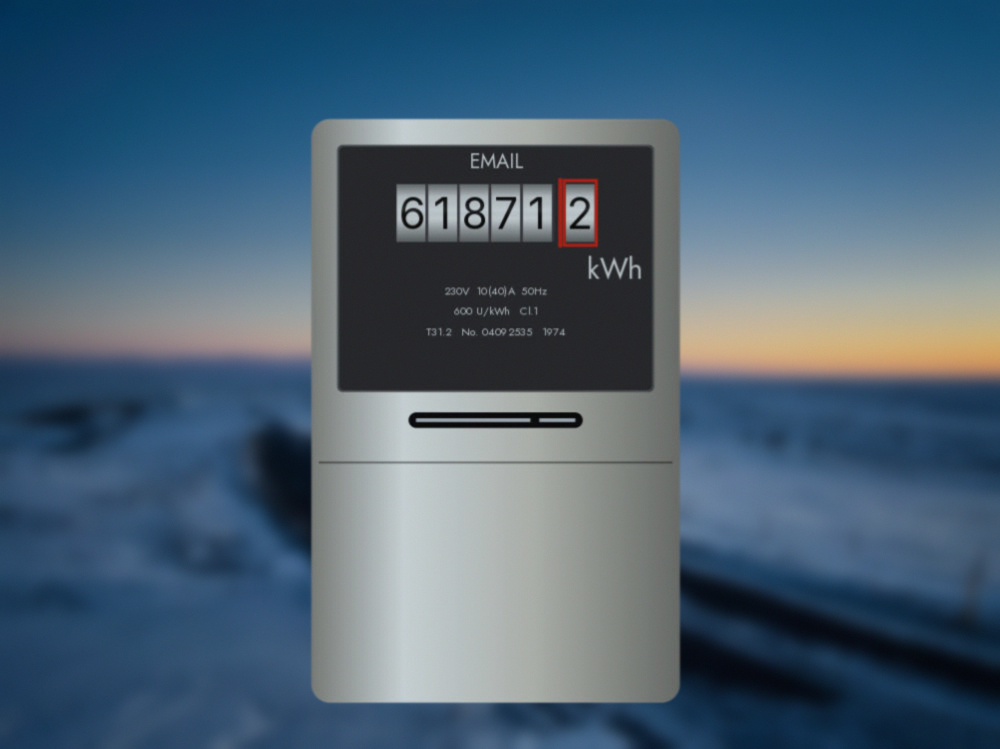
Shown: 61871.2 kWh
